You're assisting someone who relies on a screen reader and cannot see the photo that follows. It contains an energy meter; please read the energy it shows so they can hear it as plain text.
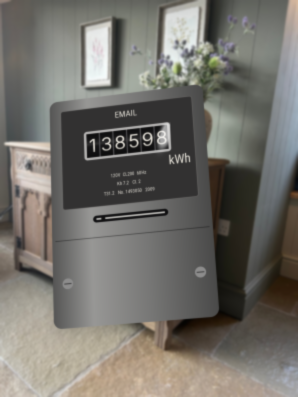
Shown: 138598 kWh
